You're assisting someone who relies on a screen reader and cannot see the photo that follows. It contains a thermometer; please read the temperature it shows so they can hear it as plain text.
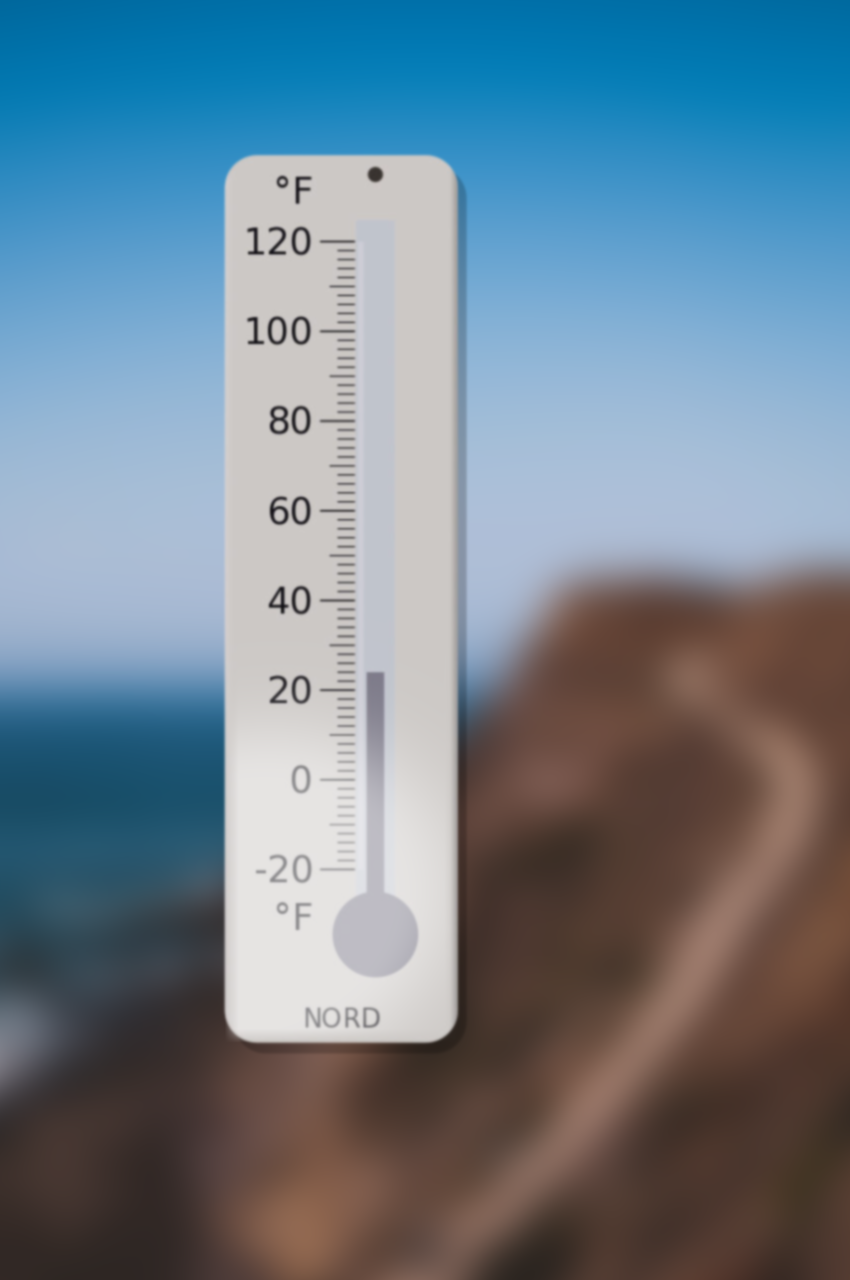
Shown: 24 °F
